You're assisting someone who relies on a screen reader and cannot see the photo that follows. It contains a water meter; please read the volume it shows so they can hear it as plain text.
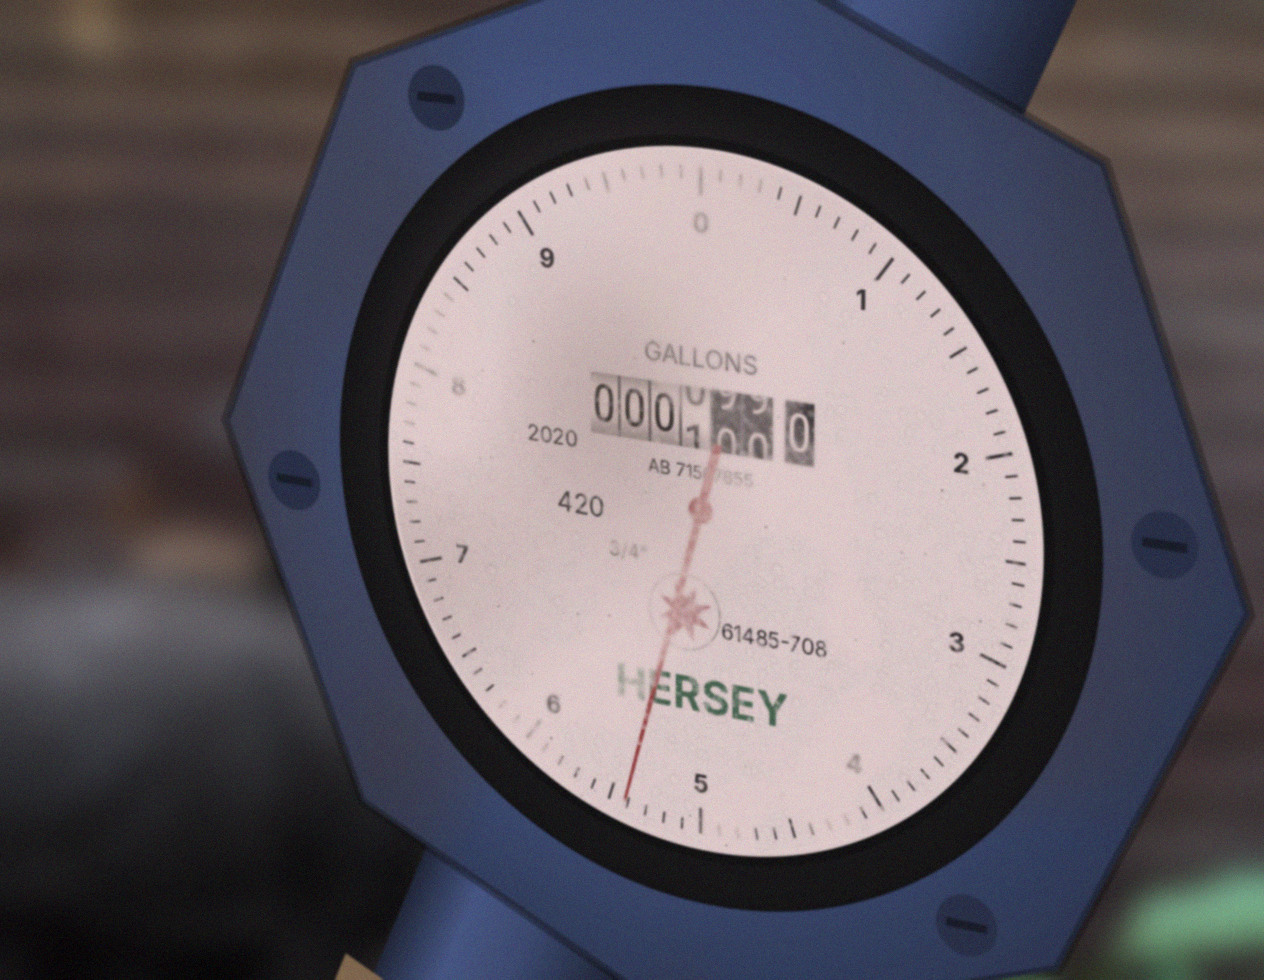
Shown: 995.4 gal
